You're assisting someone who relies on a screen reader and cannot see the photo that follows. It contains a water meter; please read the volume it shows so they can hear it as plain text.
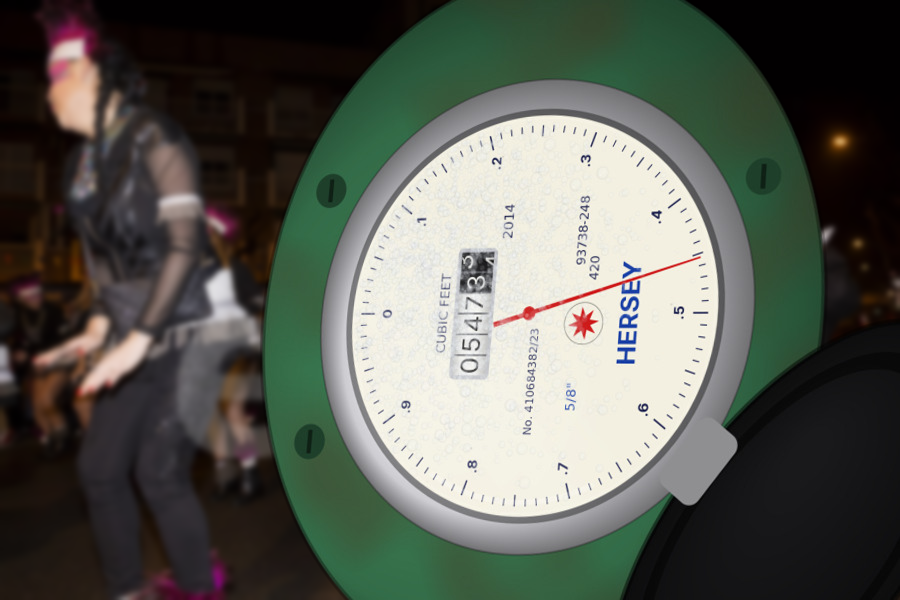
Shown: 54733.45 ft³
